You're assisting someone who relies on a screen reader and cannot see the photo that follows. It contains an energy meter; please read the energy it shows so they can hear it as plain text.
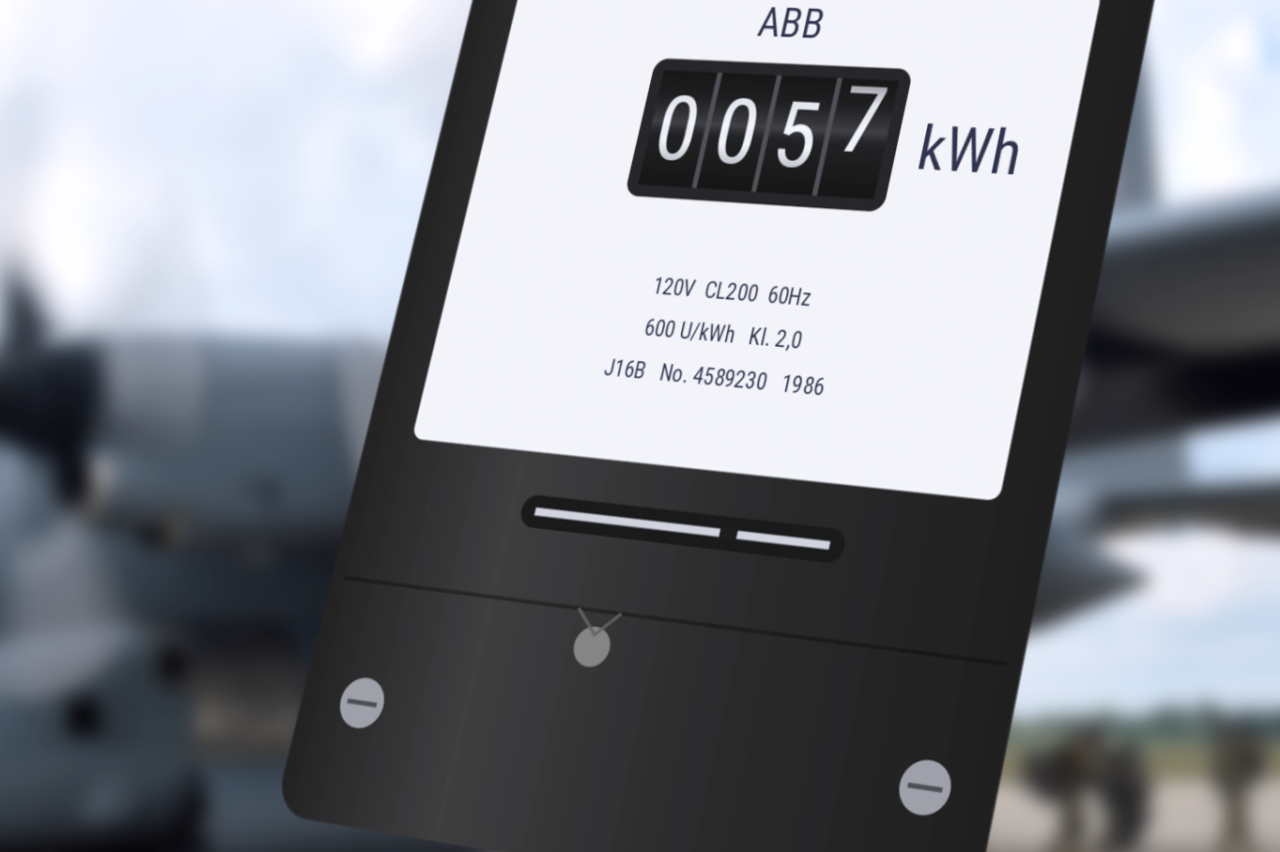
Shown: 57 kWh
